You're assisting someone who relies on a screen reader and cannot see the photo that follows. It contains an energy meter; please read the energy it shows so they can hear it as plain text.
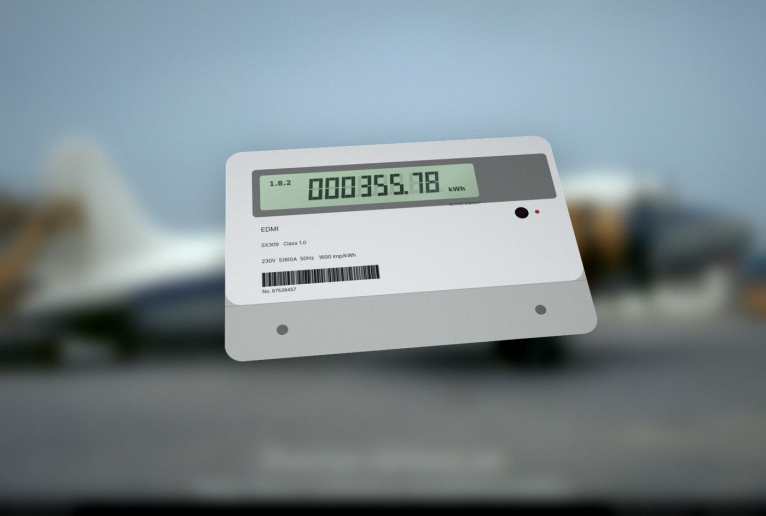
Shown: 355.78 kWh
